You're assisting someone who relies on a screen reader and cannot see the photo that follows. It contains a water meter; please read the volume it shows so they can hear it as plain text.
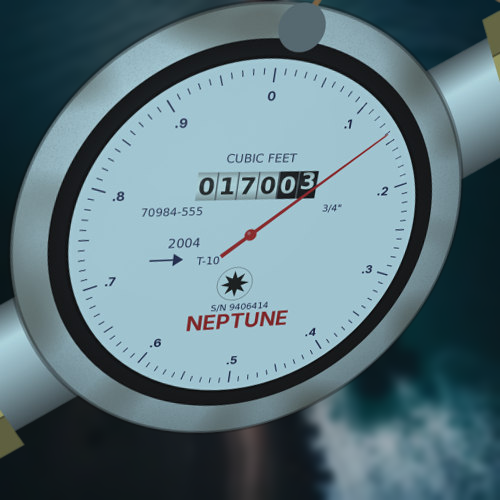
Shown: 17003.14 ft³
